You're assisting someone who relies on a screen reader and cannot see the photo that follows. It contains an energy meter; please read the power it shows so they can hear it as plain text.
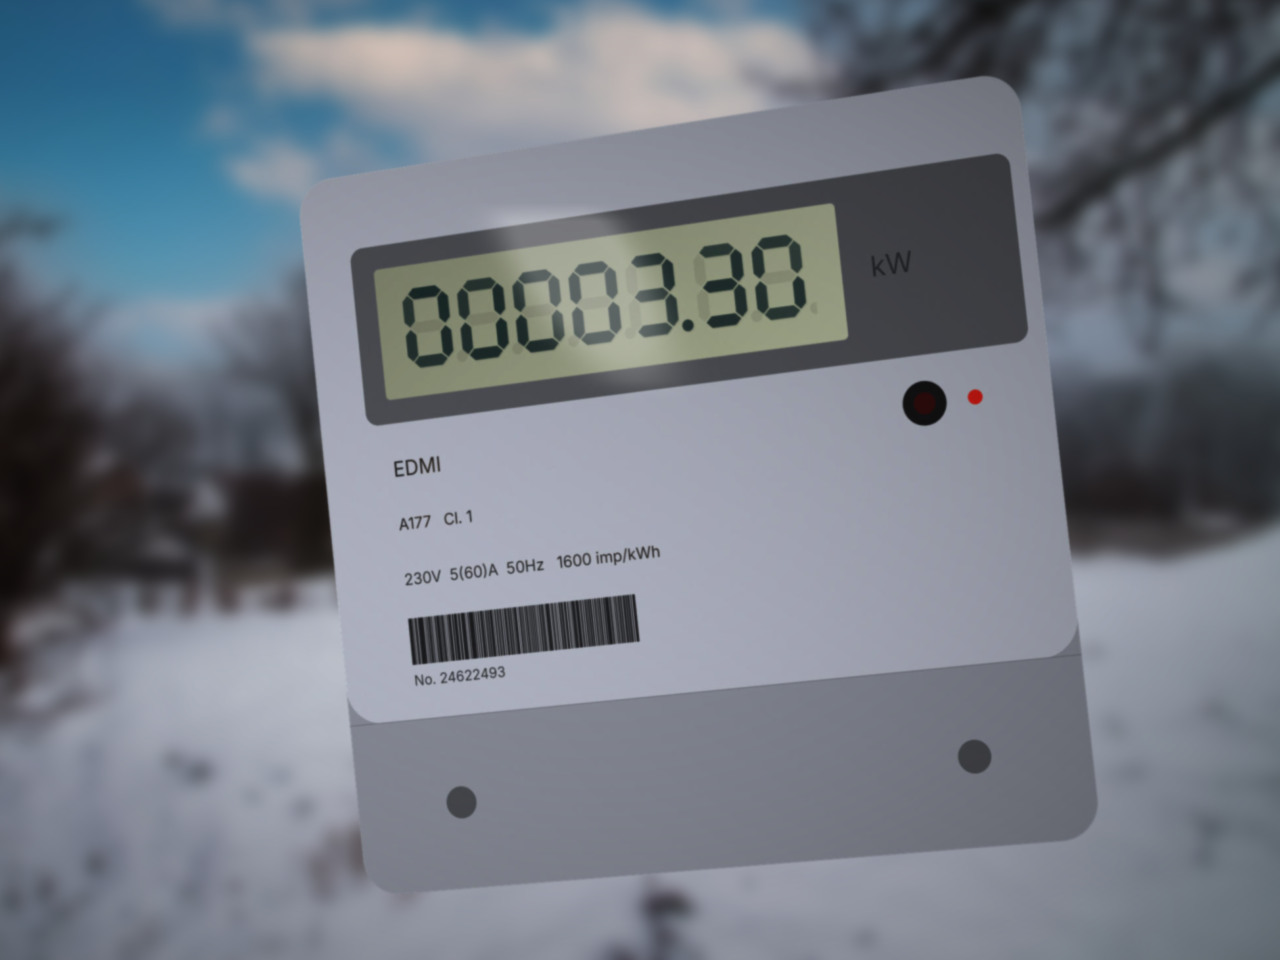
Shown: 3.30 kW
